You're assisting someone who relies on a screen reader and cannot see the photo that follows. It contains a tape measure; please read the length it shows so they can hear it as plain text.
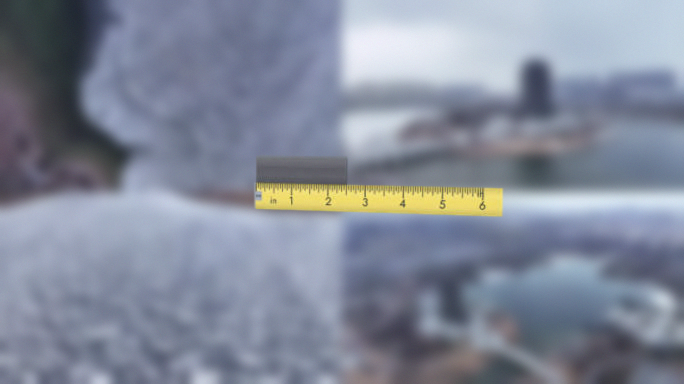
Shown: 2.5 in
